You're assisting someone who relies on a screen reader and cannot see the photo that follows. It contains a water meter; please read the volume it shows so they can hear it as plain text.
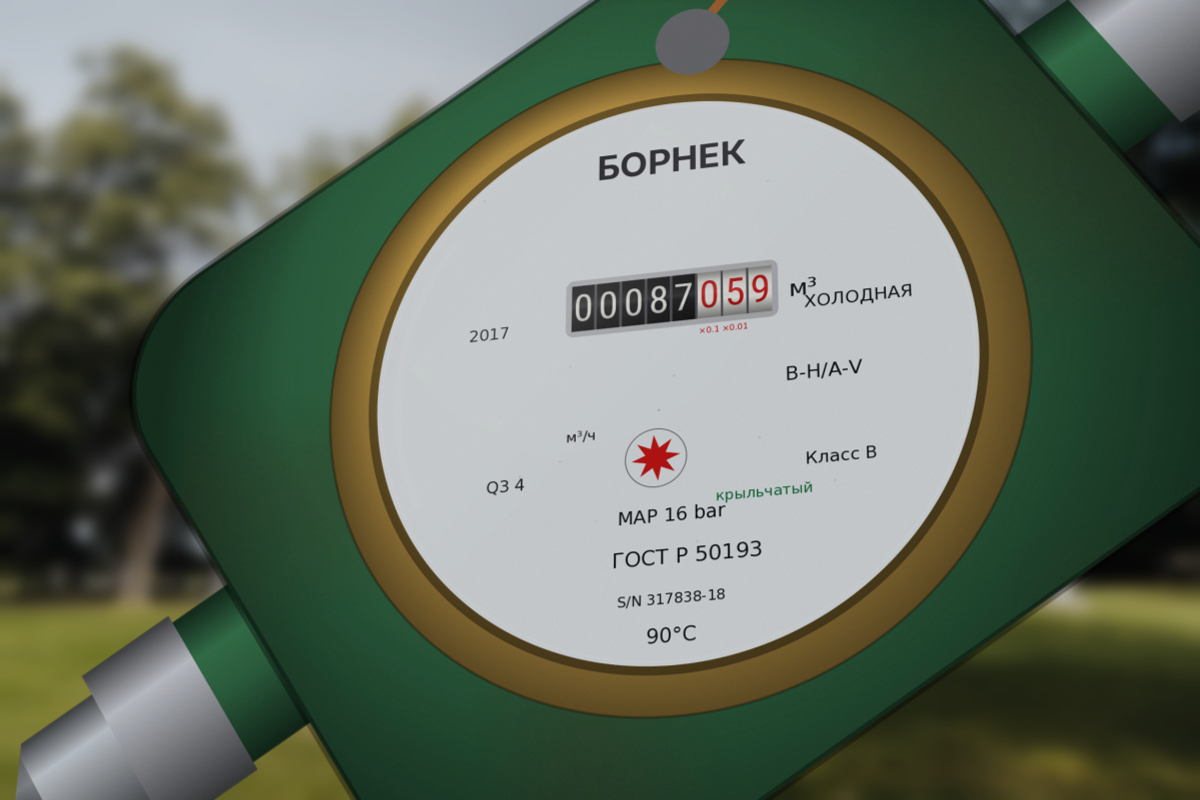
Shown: 87.059 m³
